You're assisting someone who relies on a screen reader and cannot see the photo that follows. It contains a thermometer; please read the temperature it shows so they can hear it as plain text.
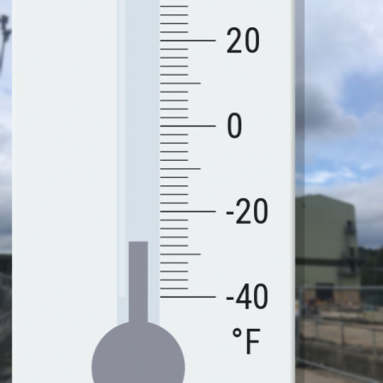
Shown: -27 °F
